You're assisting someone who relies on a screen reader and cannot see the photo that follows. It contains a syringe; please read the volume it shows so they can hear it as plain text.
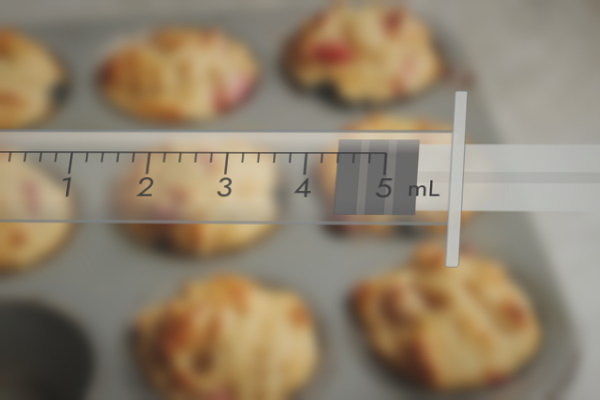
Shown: 4.4 mL
